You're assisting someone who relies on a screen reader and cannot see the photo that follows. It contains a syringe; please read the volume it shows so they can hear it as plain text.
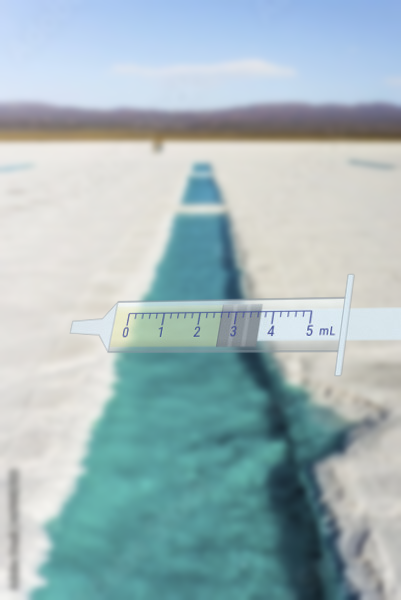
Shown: 2.6 mL
